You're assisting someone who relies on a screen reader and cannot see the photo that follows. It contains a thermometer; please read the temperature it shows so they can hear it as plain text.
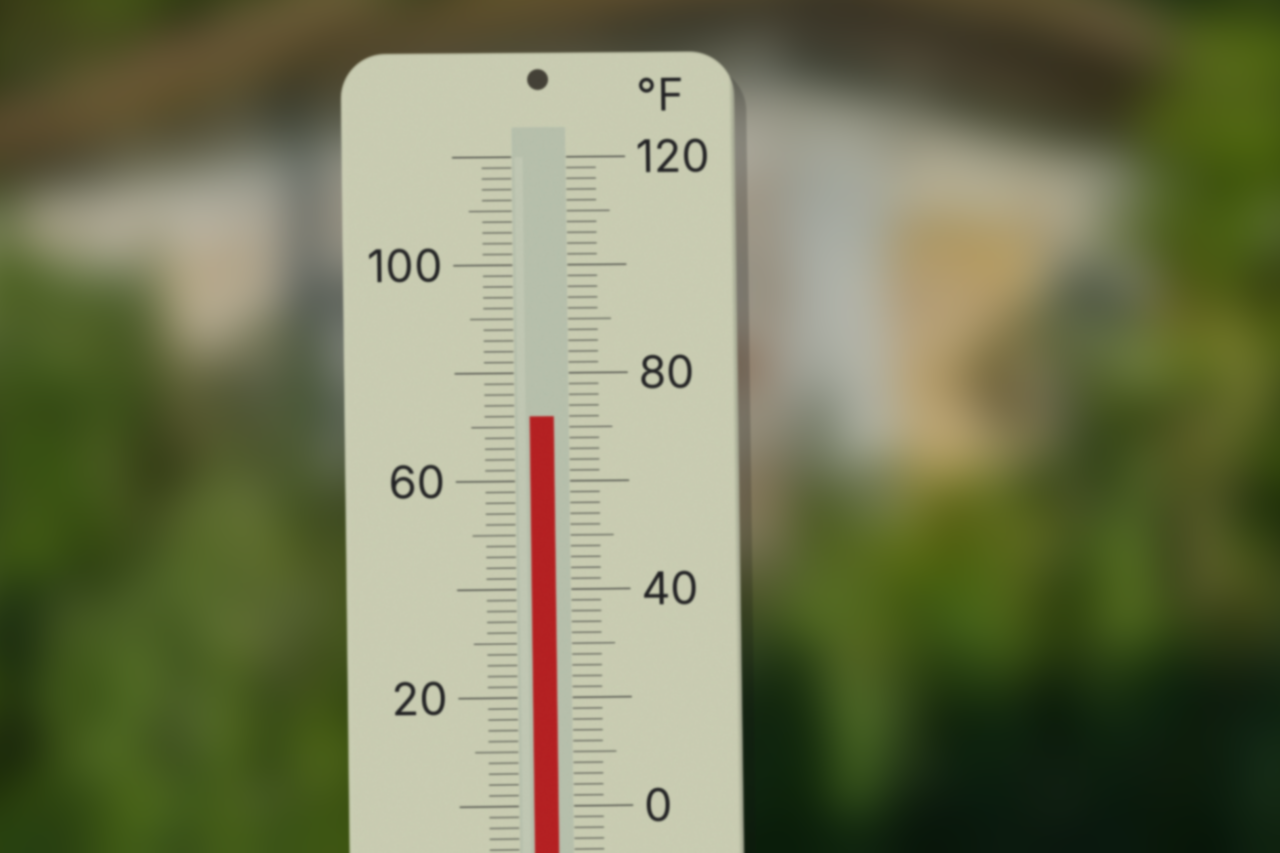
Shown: 72 °F
